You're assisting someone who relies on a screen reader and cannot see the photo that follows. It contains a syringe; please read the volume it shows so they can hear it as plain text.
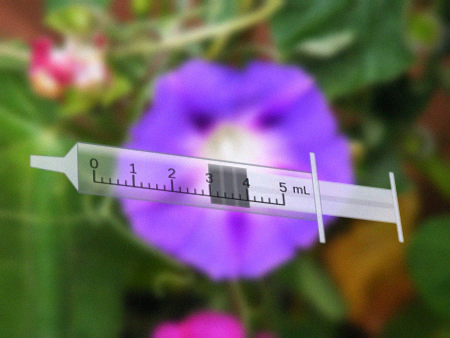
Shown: 3 mL
